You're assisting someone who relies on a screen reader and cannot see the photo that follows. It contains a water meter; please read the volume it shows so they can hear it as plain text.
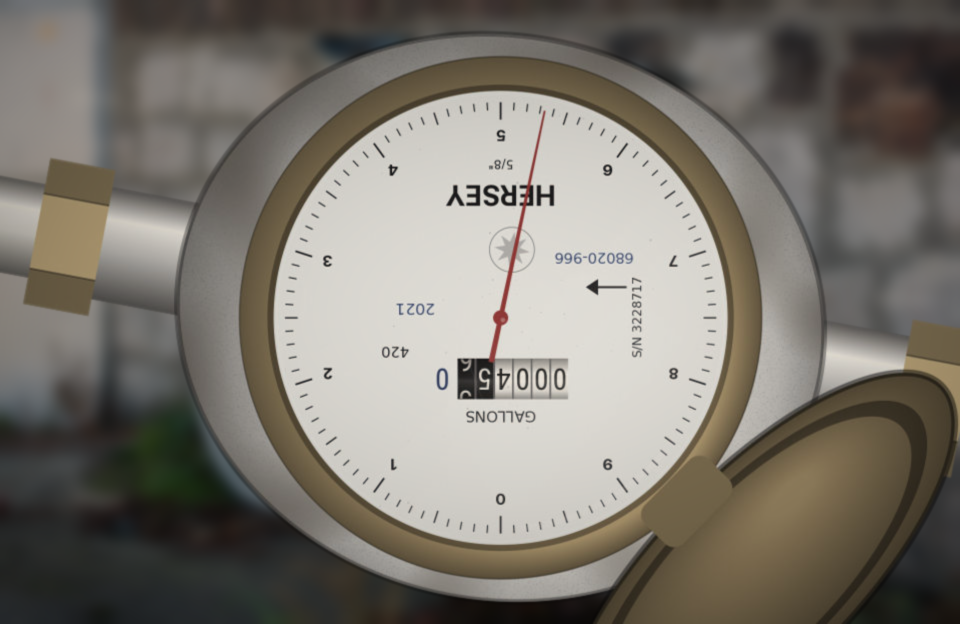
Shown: 4555.3 gal
